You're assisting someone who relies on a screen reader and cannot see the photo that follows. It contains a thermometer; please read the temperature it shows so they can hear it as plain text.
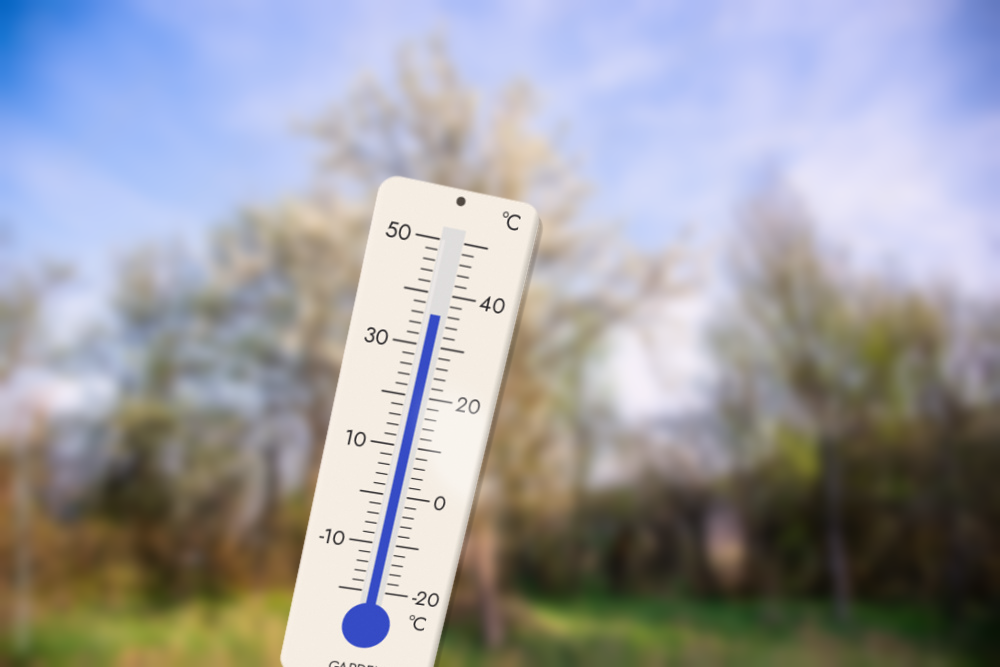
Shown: 36 °C
